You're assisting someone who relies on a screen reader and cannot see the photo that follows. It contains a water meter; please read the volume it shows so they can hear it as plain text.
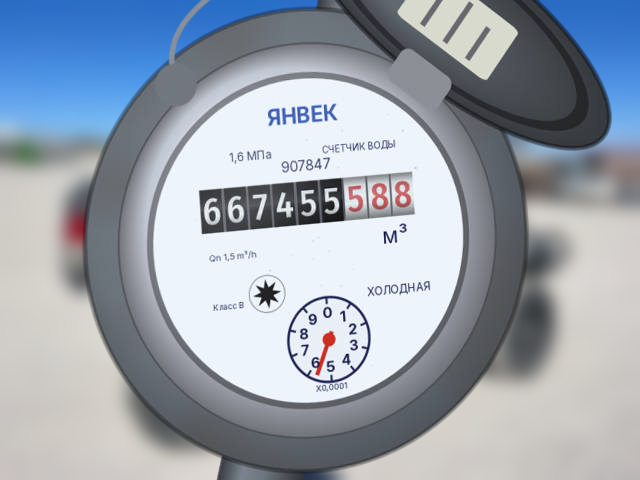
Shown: 667455.5885 m³
